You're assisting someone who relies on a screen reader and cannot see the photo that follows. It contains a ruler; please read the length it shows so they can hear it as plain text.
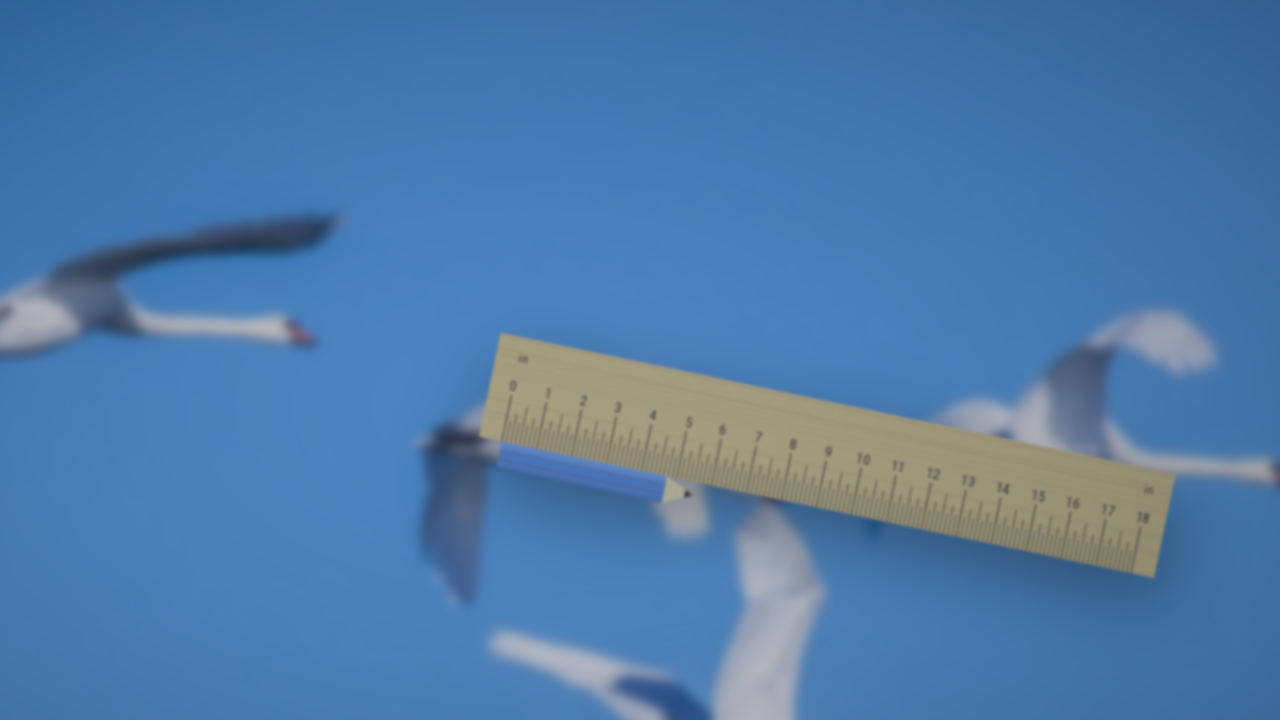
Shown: 5.5 in
